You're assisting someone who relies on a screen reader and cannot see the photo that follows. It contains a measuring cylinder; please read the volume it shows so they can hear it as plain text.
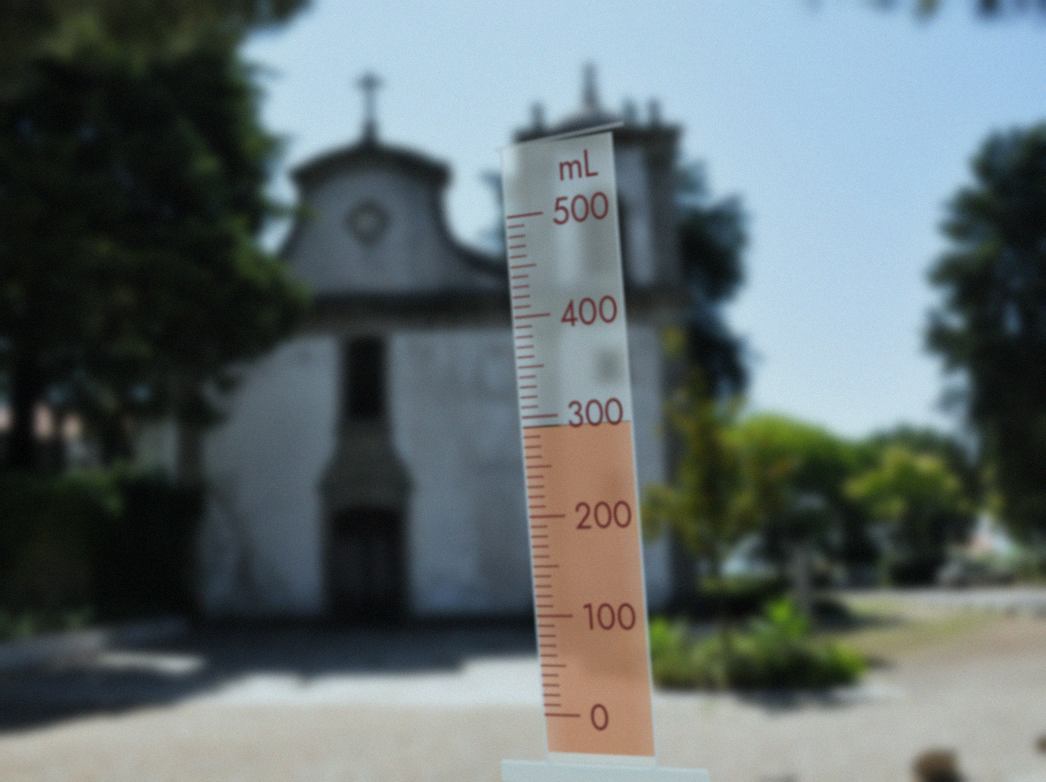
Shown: 290 mL
